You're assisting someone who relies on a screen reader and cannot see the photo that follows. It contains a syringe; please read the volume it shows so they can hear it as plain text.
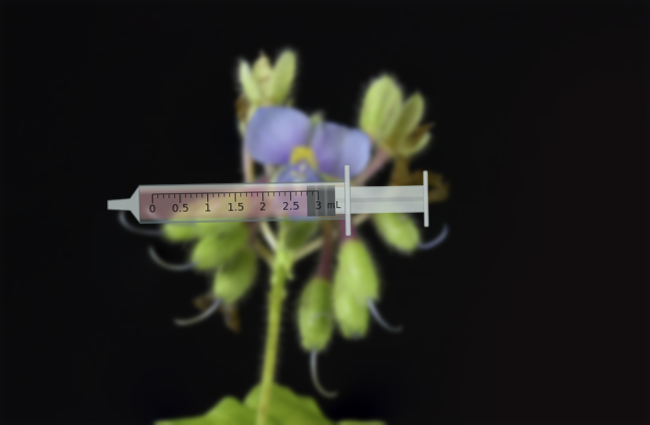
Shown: 2.8 mL
